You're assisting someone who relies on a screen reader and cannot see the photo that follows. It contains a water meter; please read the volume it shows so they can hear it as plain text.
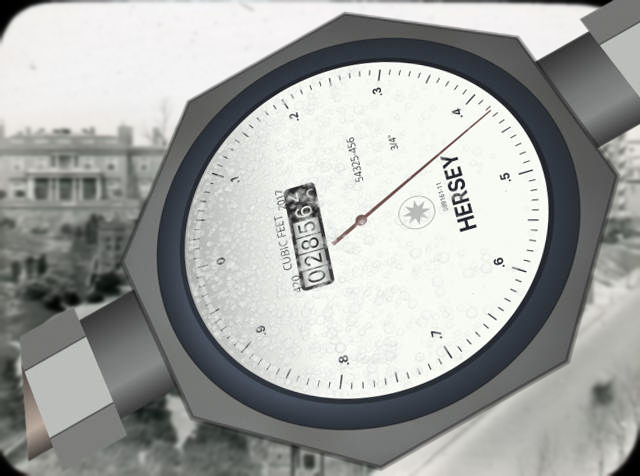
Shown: 28562.42 ft³
